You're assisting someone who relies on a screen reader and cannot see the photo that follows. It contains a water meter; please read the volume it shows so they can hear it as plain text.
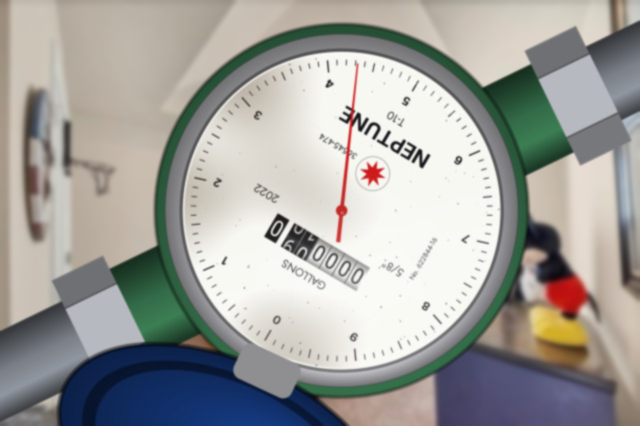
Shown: 94.3 gal
